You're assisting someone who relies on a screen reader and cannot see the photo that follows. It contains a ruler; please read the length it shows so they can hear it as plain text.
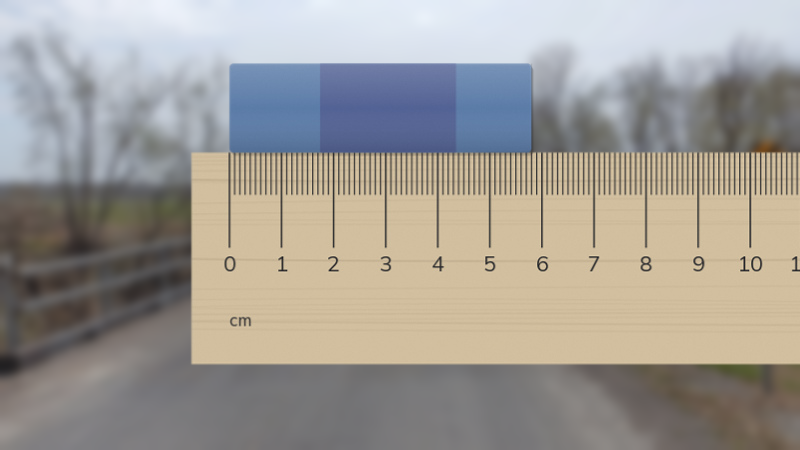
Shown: 5.8 cm
